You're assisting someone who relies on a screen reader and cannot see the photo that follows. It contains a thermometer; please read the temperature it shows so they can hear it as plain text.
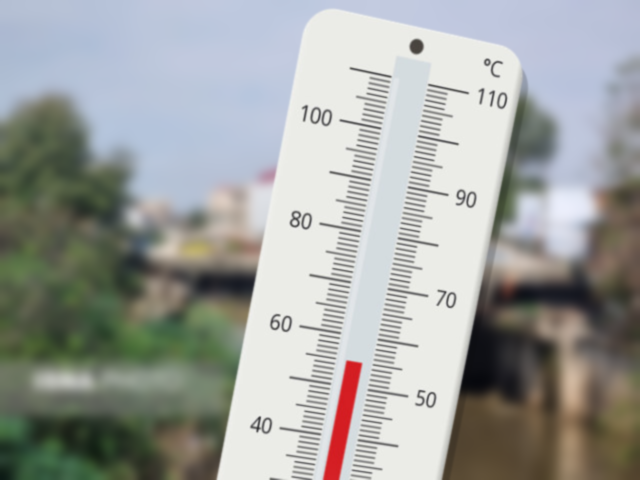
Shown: 55 °C
